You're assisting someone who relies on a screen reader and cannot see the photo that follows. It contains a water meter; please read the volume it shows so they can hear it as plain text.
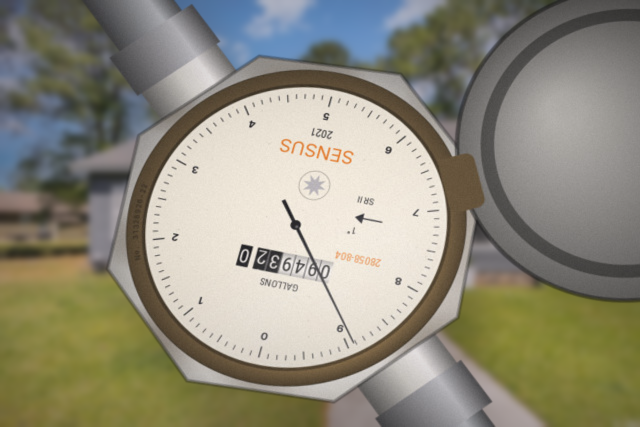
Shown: 949318.9 gal
